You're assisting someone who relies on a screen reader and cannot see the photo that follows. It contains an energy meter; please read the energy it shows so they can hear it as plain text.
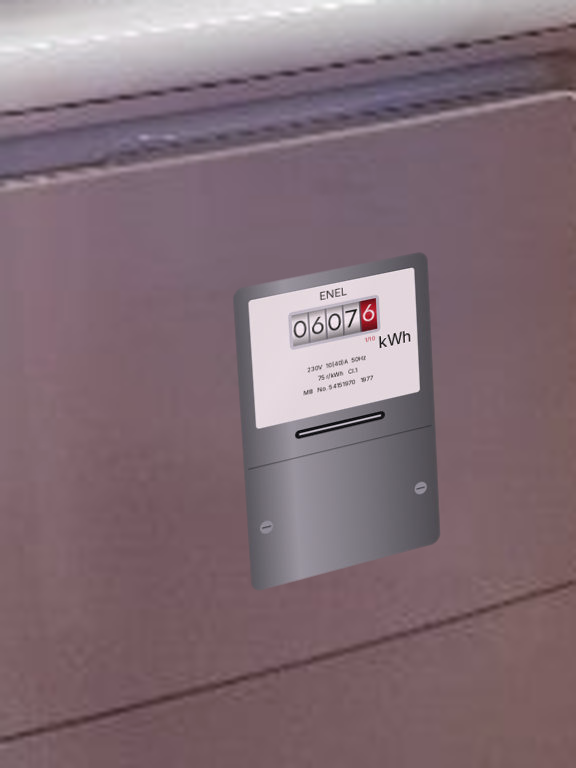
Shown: 607.6 kWh
